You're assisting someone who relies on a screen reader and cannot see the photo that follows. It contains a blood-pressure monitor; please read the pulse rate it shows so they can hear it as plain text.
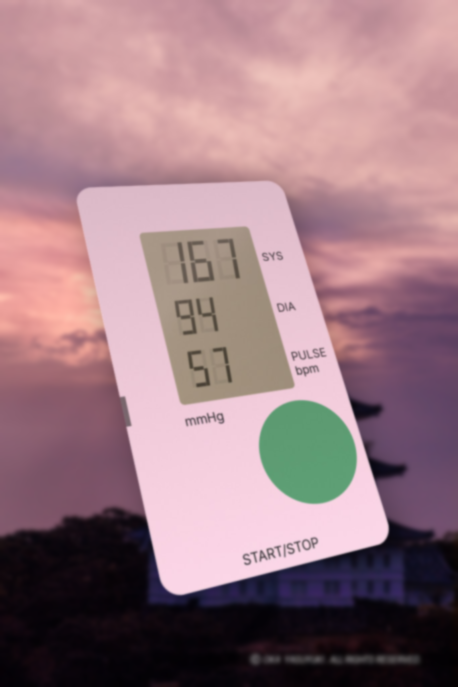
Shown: 57 bpm
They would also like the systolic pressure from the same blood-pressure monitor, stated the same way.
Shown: 167 mmHg
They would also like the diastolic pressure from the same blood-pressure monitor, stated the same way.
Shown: 94 mmHg
